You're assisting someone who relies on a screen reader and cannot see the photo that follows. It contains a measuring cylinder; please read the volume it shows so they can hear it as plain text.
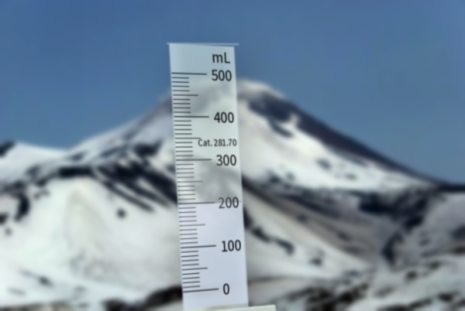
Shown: 200 mL
